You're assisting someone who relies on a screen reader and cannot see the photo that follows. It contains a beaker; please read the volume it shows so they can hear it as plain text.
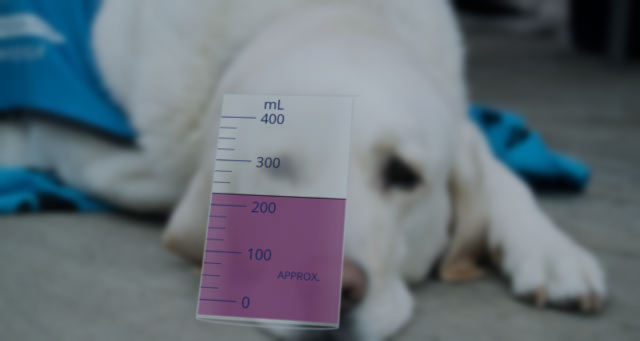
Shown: 225 mL
